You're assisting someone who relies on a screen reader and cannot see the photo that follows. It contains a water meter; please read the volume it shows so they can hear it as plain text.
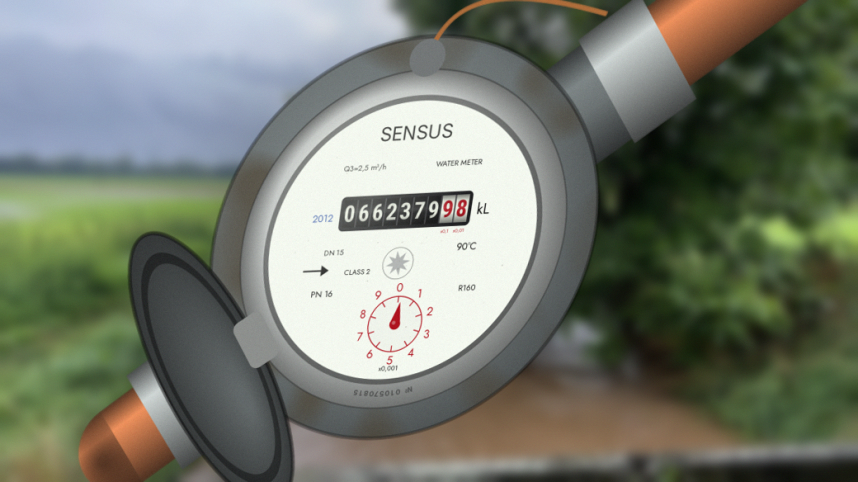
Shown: 662379.980 kL
